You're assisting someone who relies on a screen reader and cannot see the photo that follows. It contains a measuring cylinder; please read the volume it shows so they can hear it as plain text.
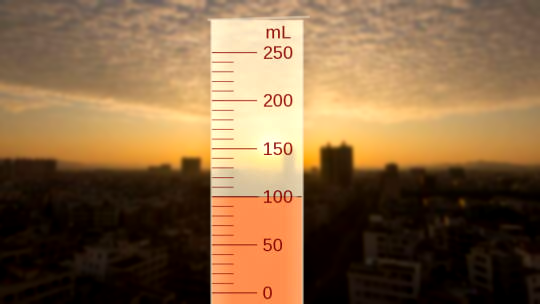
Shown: 100 mL
